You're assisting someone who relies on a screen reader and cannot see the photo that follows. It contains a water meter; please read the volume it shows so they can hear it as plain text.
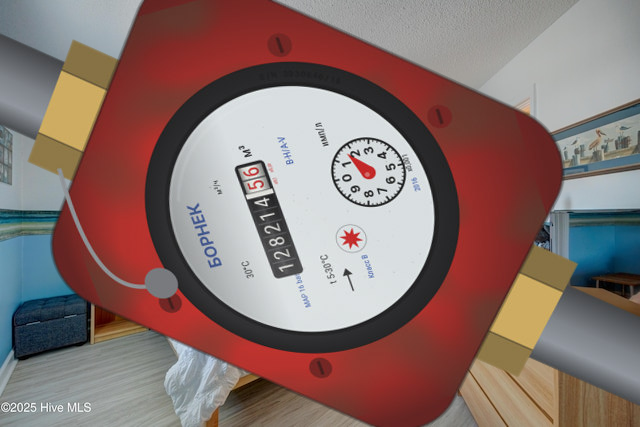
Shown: 128214.561 m³
